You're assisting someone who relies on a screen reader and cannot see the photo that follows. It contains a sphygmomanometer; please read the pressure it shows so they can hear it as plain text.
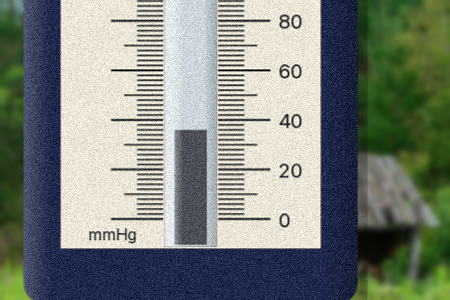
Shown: 36 mmHg
